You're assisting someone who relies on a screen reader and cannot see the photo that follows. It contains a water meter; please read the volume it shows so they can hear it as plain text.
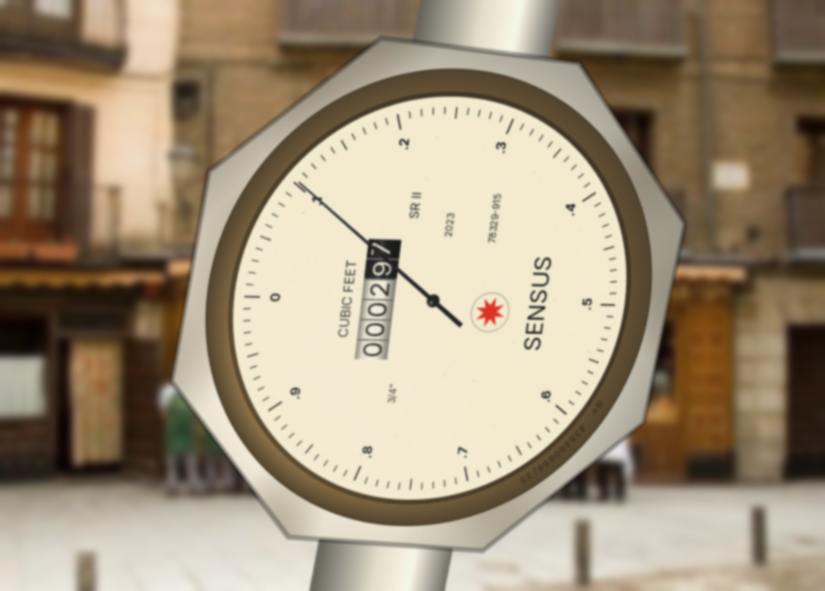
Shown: 297.10 ft³
